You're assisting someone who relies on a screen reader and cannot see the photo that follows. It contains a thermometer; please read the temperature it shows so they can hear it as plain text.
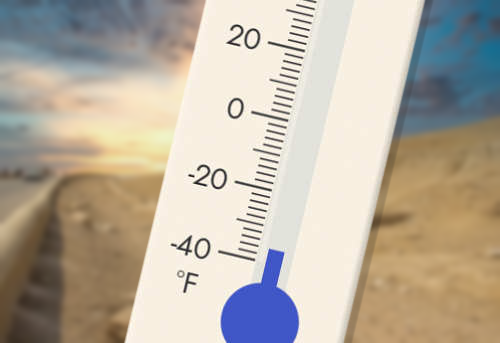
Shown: -36 °F
